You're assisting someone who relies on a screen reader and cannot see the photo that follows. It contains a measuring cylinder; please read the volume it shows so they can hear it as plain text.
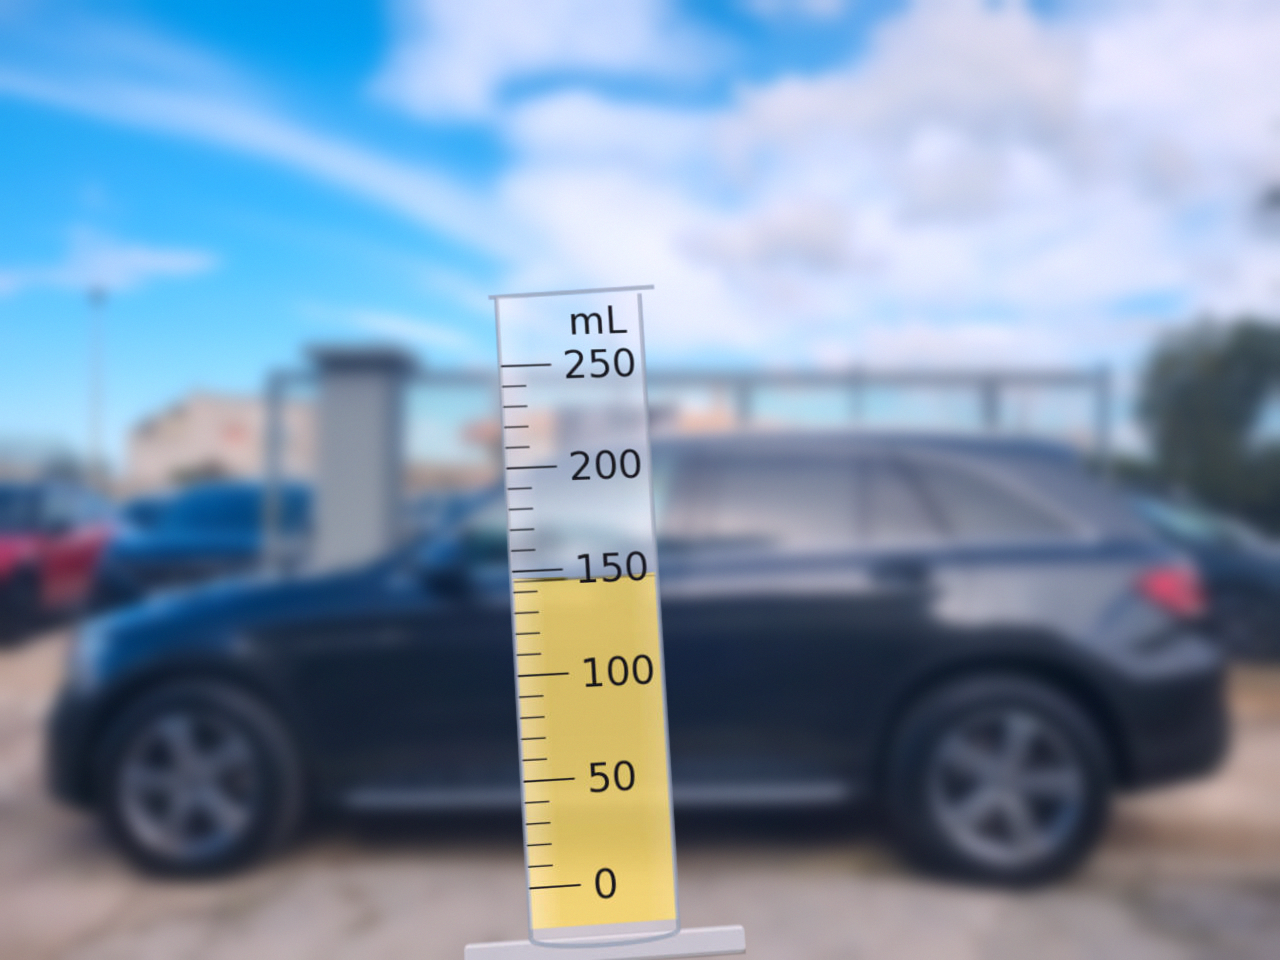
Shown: 145 mL
